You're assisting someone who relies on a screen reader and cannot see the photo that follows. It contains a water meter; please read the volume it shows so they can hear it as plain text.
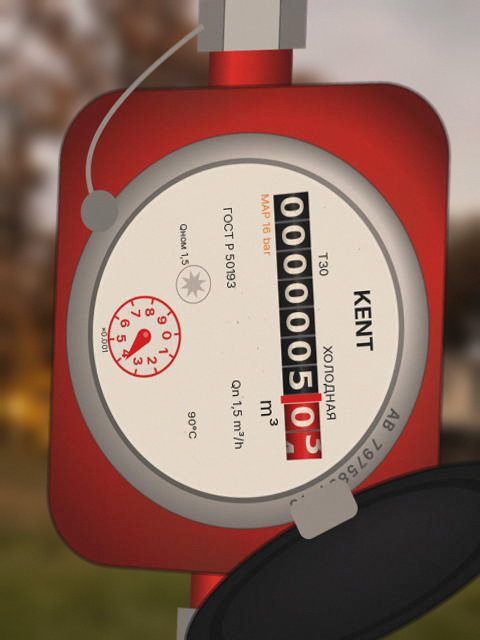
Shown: 5.033 m³
